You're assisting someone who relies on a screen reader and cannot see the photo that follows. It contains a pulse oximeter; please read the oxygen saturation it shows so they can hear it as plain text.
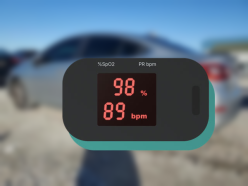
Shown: 98 %
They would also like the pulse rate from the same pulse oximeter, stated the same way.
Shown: 89 bpm
